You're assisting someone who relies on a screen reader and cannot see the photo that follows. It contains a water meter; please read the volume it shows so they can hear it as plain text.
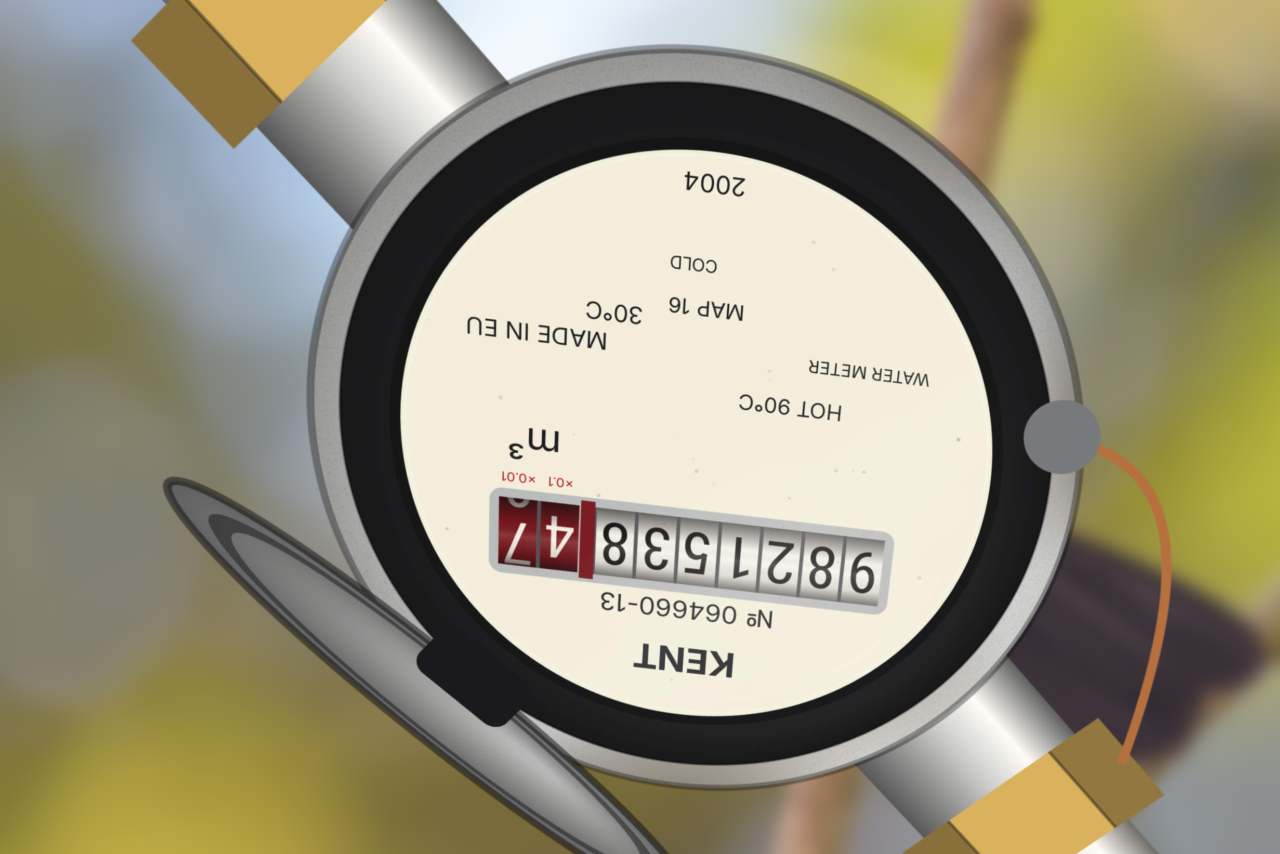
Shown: 9821538.47 m³
